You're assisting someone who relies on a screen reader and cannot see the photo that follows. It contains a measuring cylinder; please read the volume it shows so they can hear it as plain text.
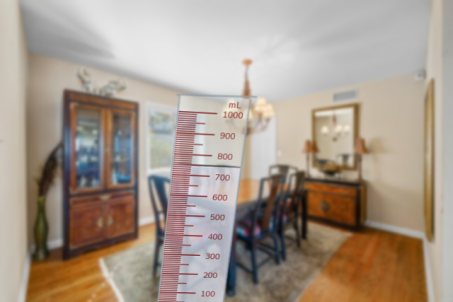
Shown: 750 mL
